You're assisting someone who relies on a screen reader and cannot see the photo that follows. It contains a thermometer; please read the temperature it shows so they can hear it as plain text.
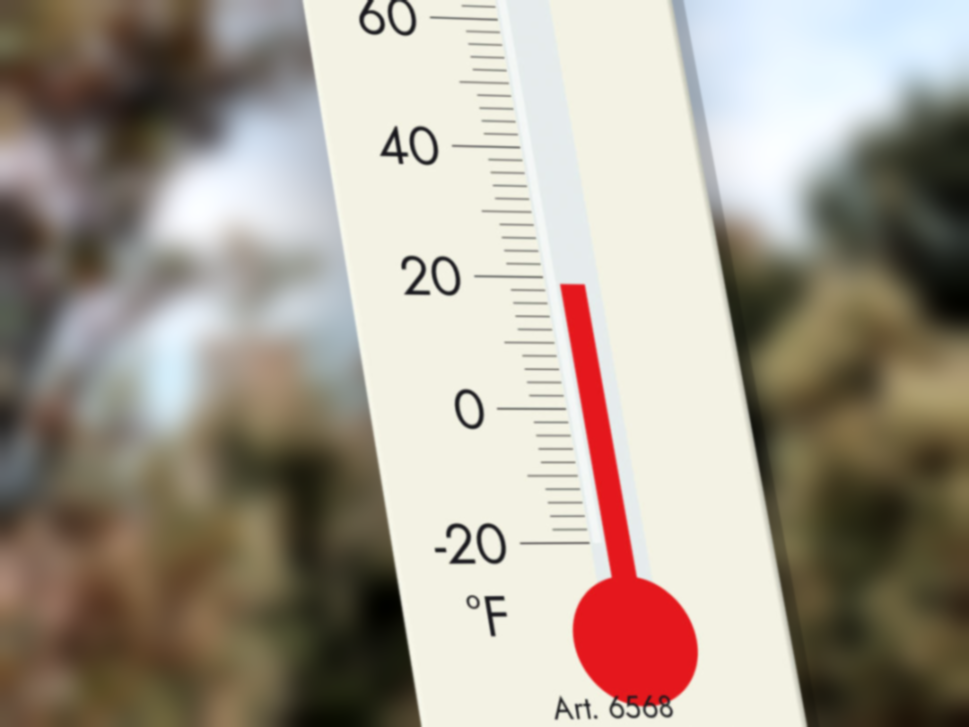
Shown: 19 °F
